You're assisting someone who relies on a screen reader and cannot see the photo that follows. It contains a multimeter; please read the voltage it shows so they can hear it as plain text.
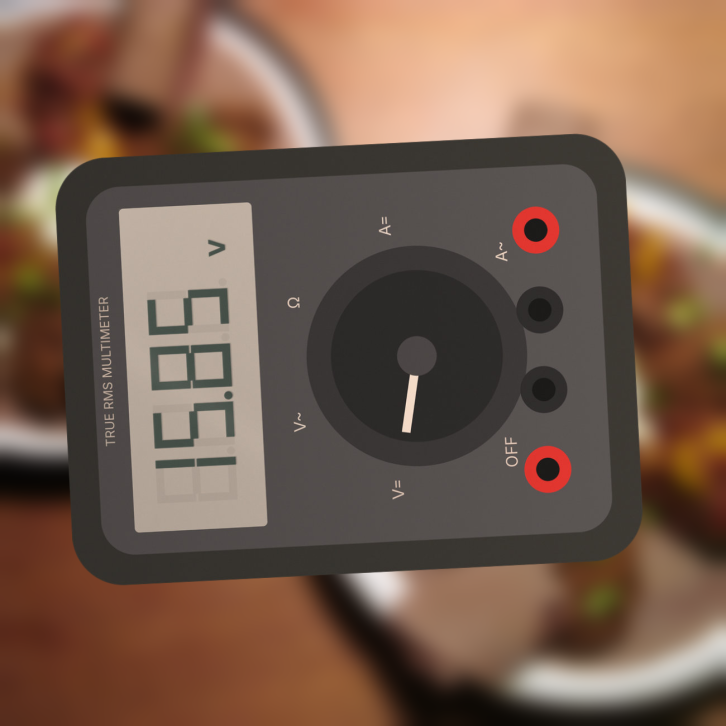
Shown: 15.85 V
